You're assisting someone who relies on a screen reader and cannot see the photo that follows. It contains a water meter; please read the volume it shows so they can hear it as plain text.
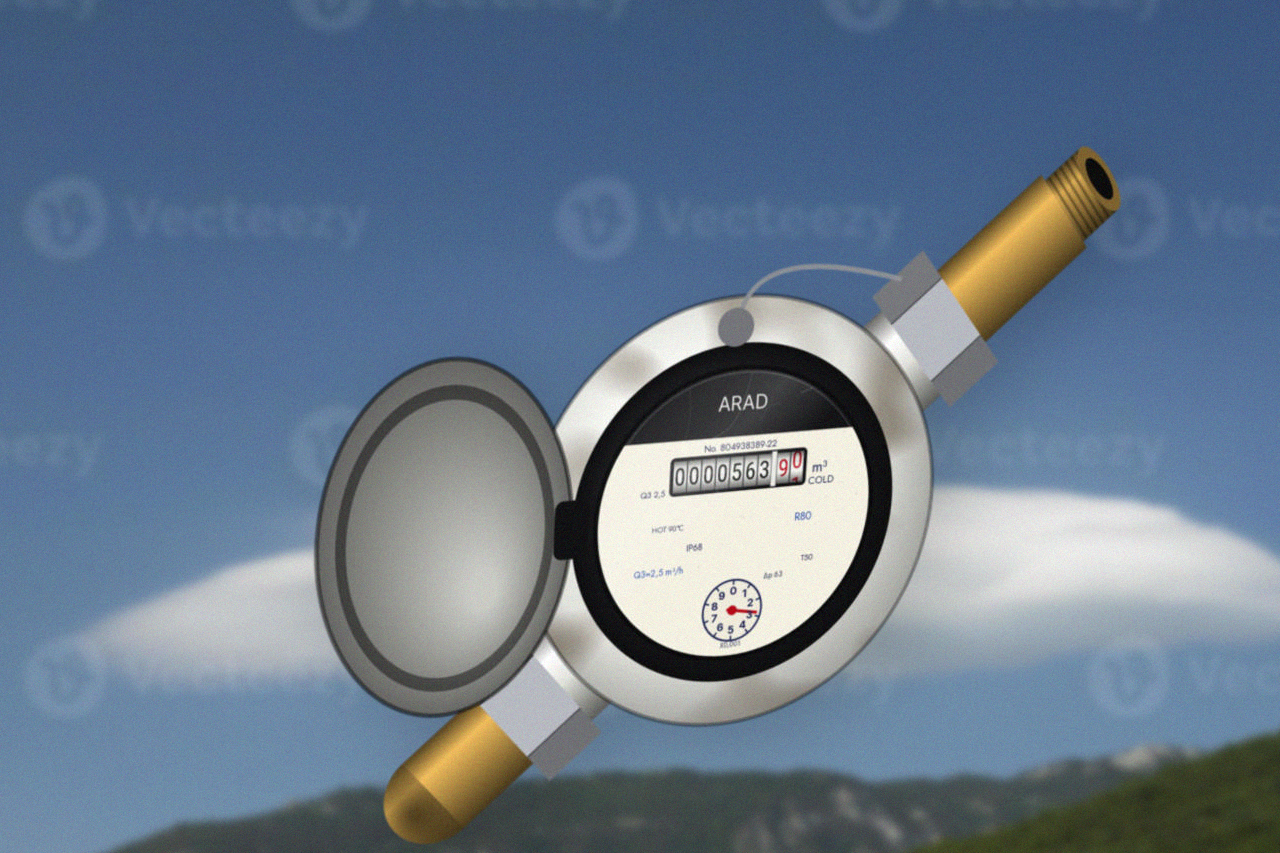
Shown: 563.902 m³
